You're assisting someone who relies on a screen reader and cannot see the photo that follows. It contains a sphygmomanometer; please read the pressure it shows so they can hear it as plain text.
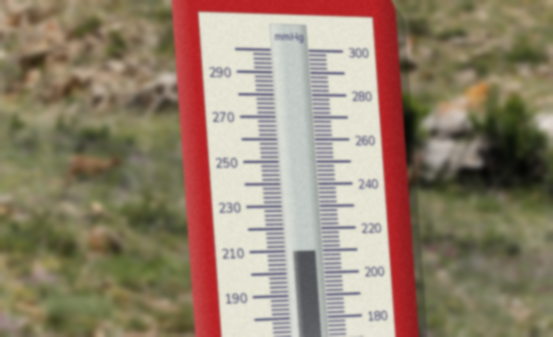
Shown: 210 mmHg
